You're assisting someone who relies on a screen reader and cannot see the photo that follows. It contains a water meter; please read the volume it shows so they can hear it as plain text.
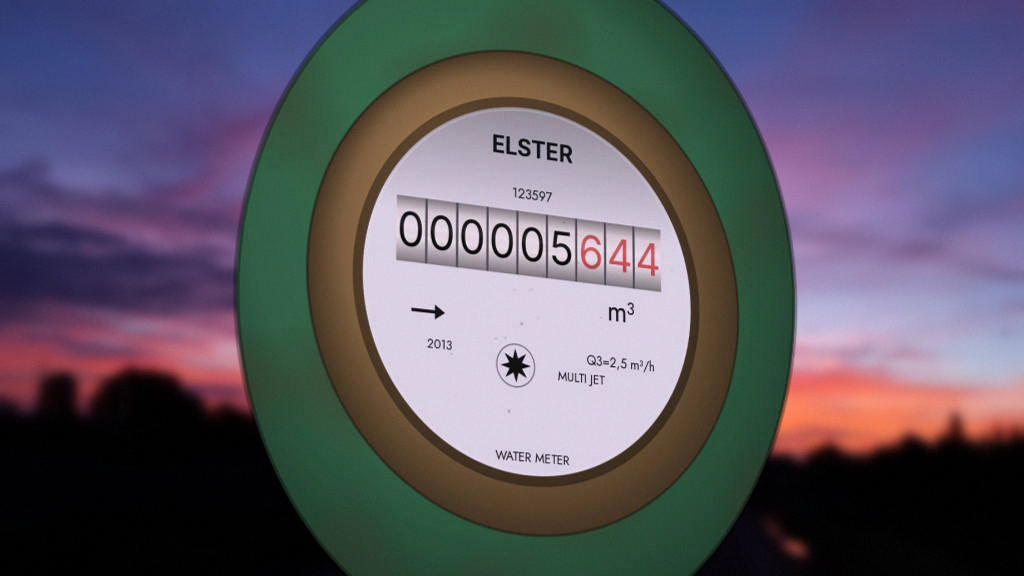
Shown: 5.644 m³
